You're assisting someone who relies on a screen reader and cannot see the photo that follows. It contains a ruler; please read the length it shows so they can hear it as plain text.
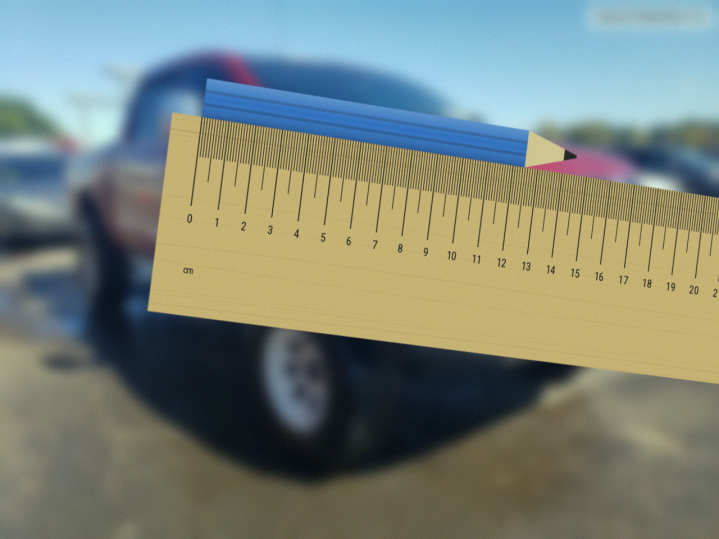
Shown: 14.5 cm
